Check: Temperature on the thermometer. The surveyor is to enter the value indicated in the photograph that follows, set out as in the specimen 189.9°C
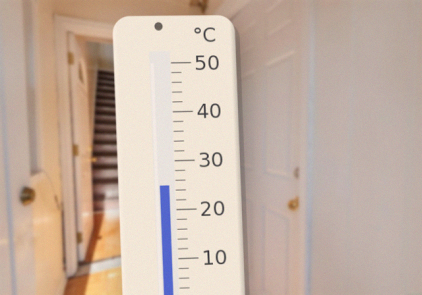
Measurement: 25°C
